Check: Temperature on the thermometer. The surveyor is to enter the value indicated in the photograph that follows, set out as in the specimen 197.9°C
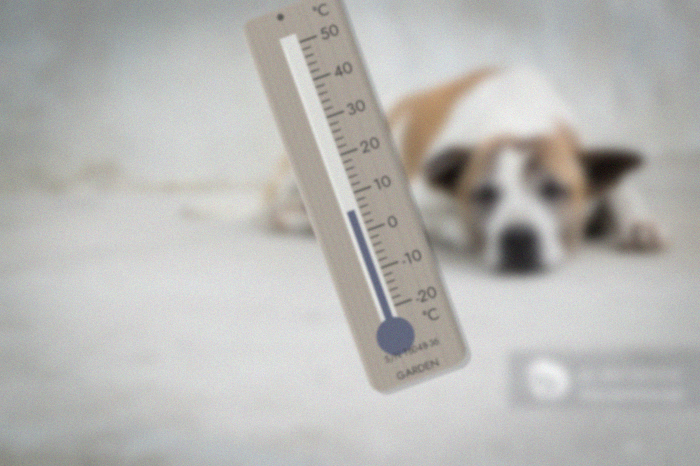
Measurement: 6°C
